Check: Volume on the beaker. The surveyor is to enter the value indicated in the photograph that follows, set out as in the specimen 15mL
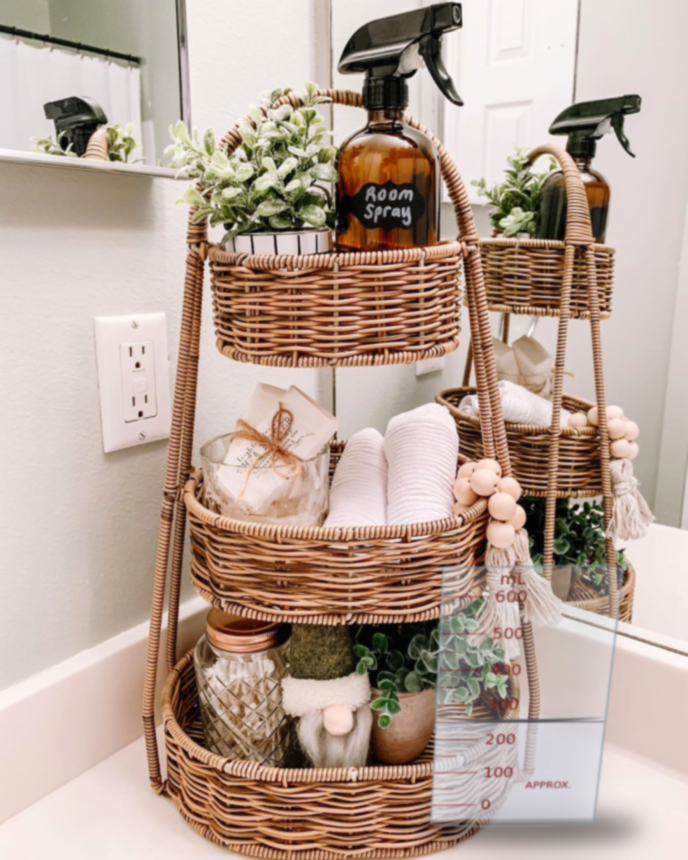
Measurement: 250mL
